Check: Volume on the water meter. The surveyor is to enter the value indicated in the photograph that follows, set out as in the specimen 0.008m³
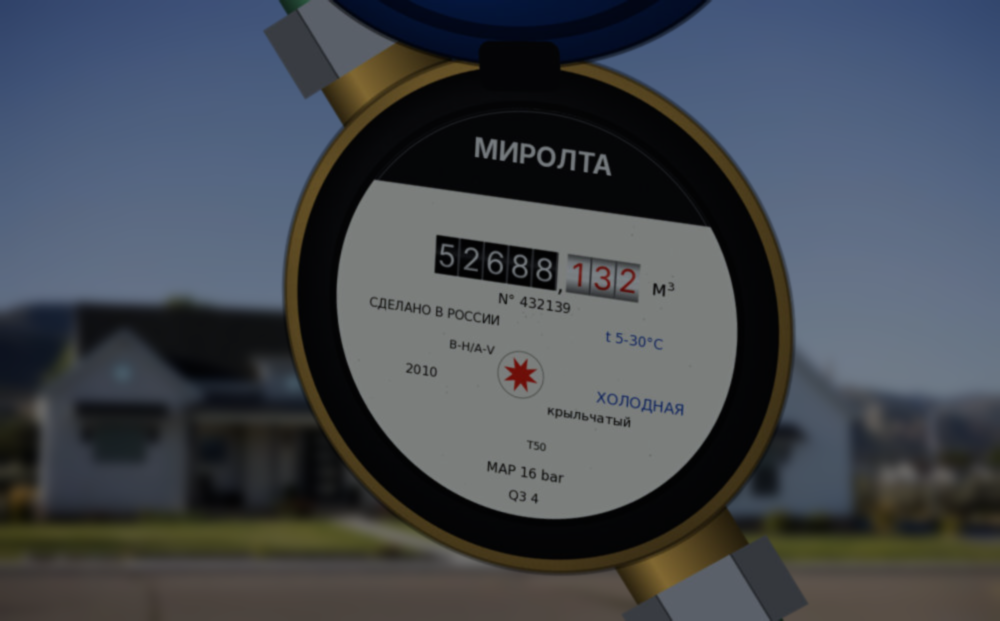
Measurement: 52688.132m³
